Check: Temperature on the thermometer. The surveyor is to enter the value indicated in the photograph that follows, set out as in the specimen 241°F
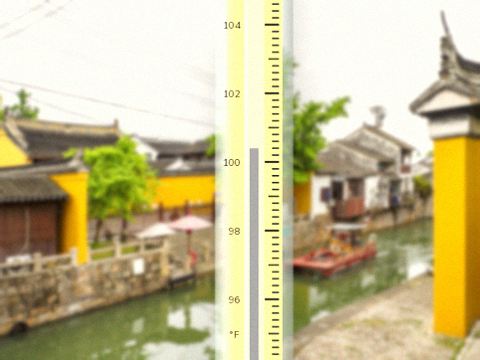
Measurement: 100.4°F
